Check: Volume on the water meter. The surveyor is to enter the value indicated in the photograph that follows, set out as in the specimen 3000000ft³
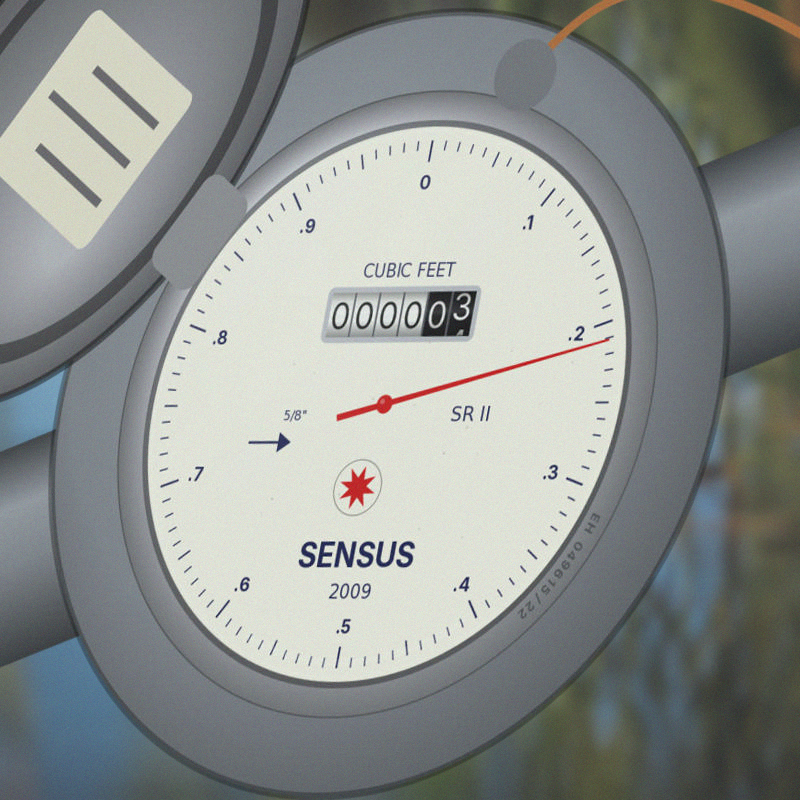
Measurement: 3.21ft³
